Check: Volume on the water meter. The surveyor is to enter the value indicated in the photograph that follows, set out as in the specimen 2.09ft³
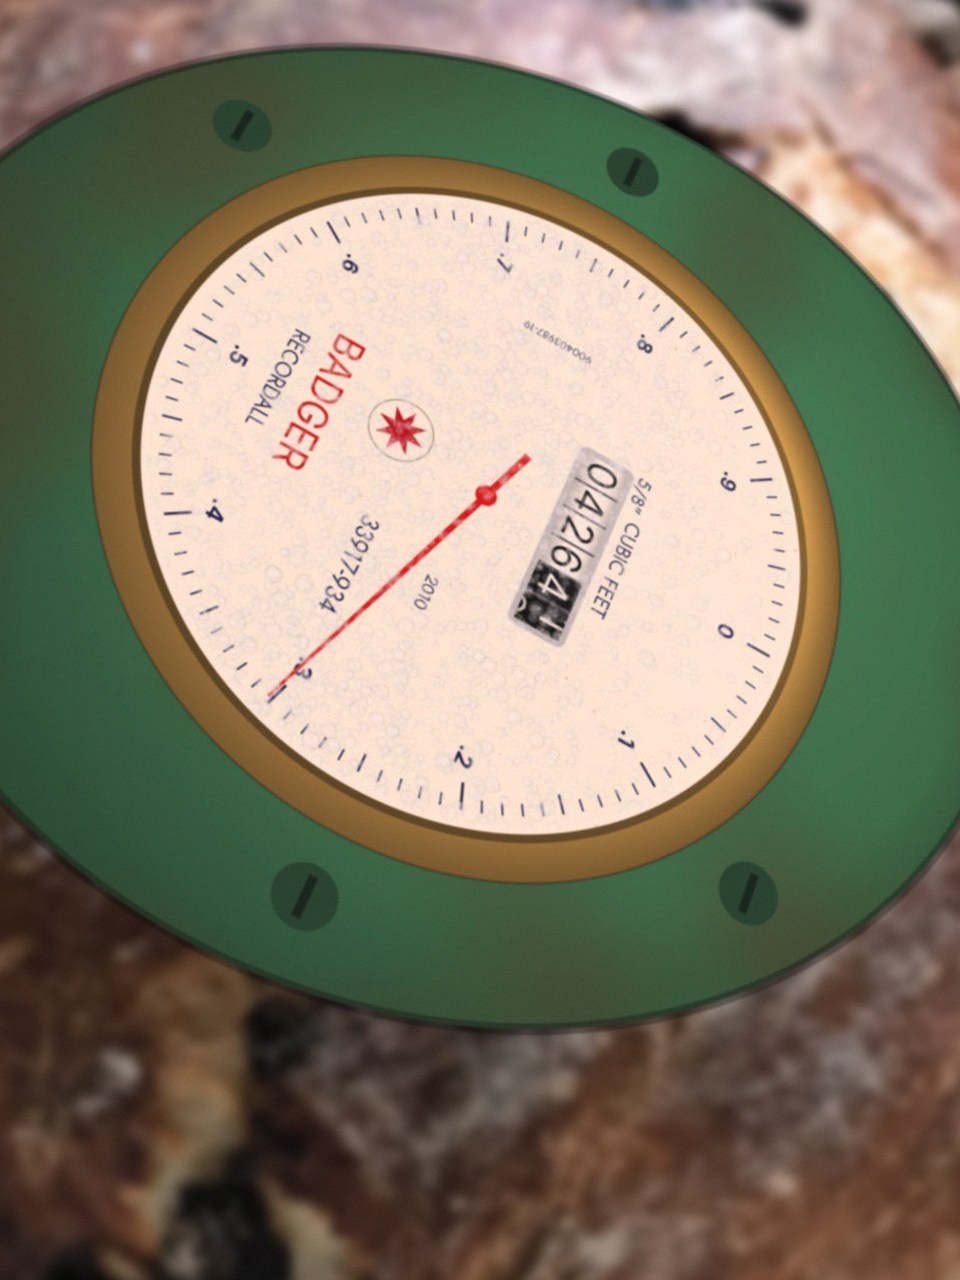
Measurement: 42641.30ft³
